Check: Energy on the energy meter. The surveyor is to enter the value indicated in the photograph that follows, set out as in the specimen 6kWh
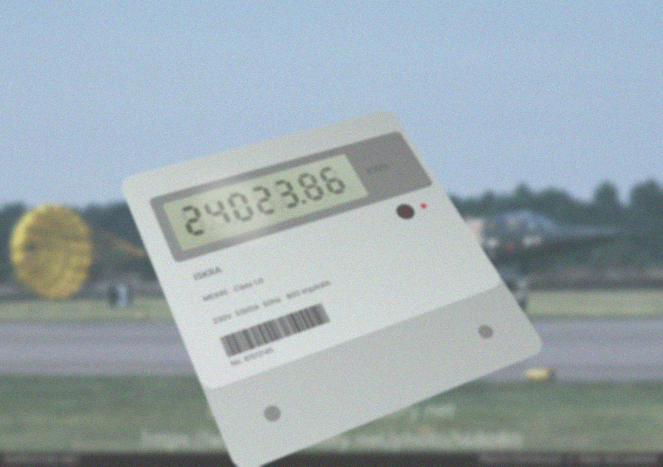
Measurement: 24023.86kWh
